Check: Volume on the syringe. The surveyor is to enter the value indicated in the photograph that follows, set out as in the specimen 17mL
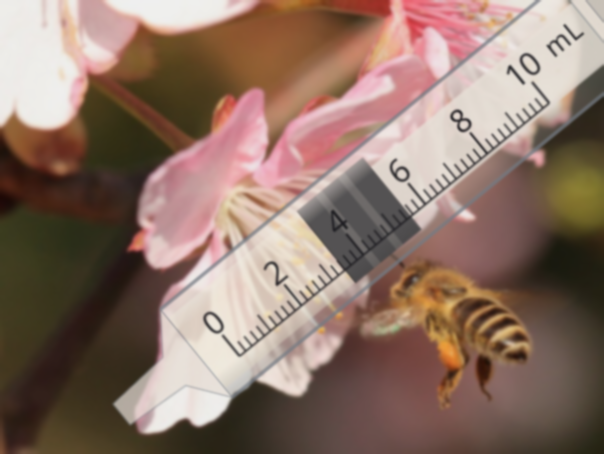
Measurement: 3.4mL
